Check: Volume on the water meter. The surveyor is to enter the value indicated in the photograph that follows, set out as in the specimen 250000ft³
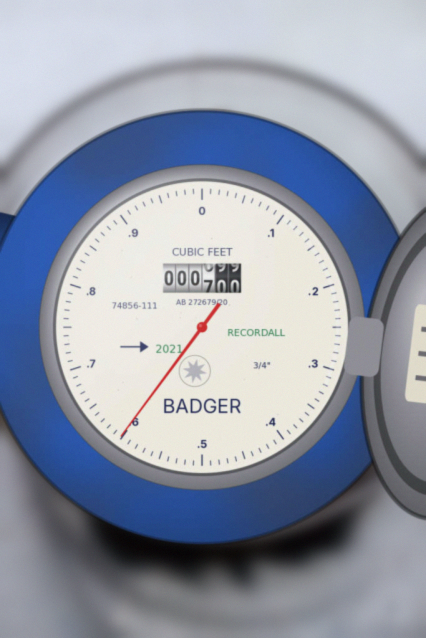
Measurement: 699.60ft³
